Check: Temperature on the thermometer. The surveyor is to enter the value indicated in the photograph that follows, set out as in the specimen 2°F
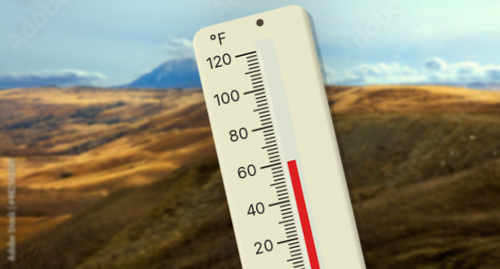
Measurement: 60°F
